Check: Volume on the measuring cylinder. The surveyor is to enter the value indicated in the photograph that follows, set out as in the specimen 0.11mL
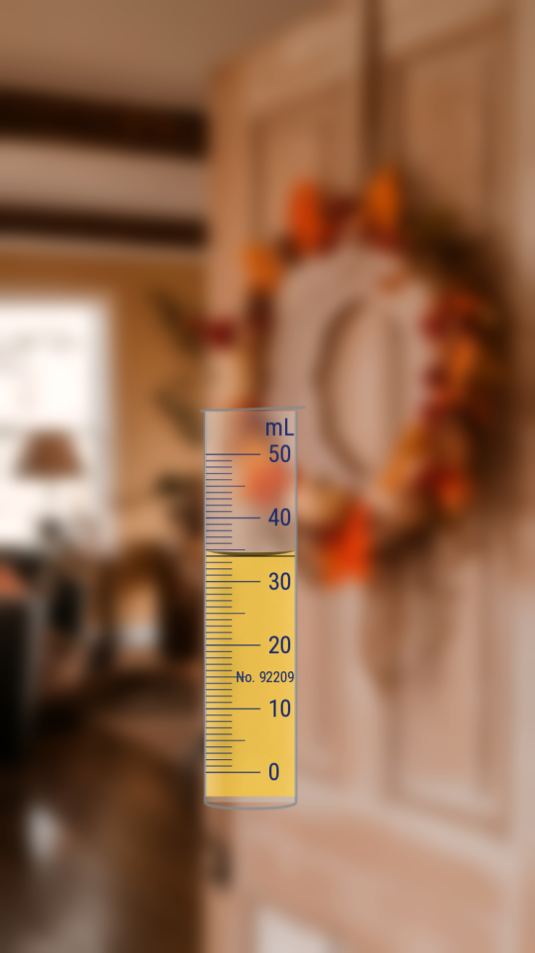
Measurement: 34mL
